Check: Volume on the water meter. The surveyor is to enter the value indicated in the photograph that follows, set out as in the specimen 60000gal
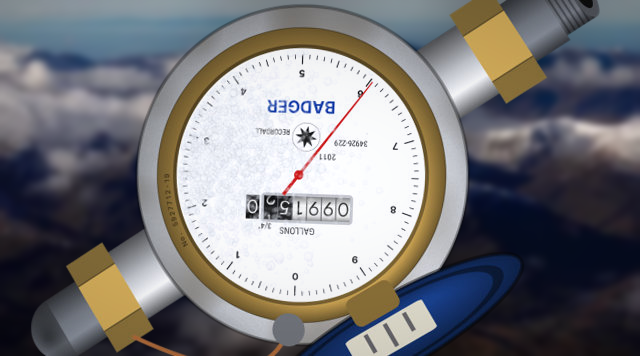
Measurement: 991516.0gal
